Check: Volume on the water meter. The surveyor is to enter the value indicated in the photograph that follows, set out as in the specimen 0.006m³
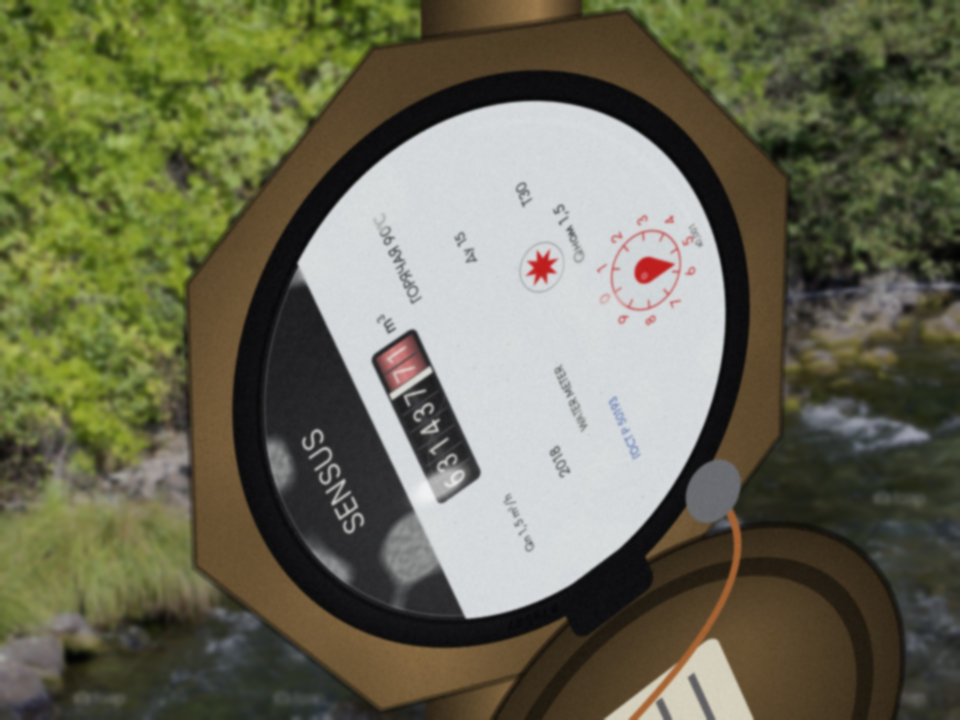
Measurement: 631437.715m³
